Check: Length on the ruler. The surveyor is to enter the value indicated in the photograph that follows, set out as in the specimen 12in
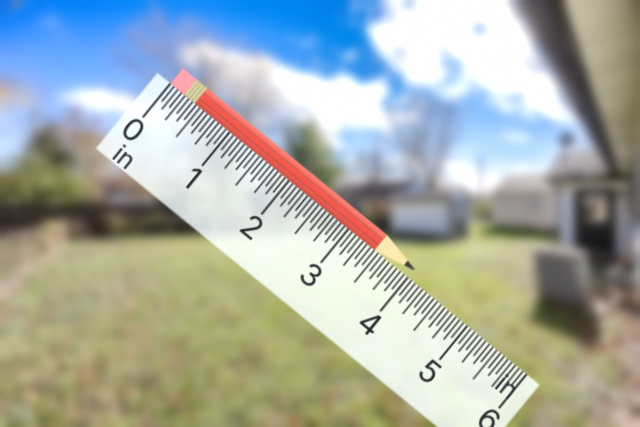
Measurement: 4in
